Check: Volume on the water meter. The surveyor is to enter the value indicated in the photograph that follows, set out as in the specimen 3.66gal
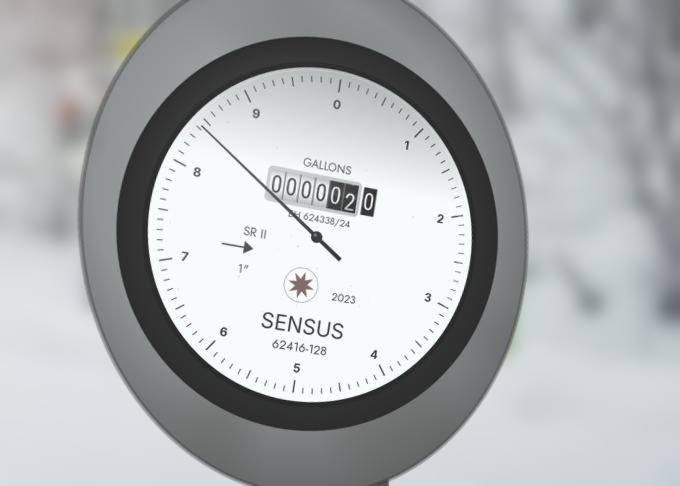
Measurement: 18.4gal
